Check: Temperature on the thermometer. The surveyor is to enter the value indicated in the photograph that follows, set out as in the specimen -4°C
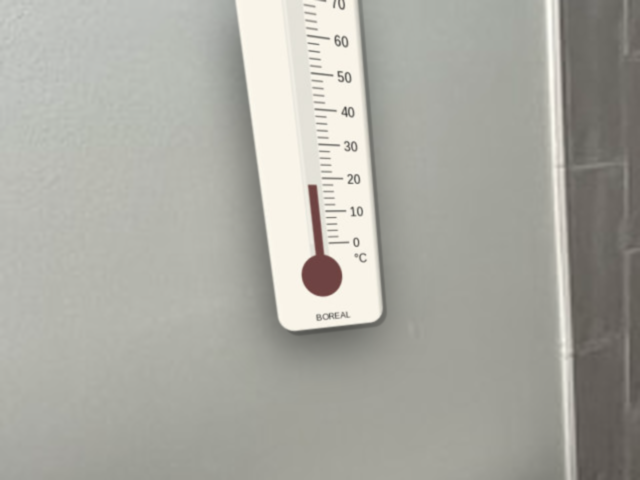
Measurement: 18°C
